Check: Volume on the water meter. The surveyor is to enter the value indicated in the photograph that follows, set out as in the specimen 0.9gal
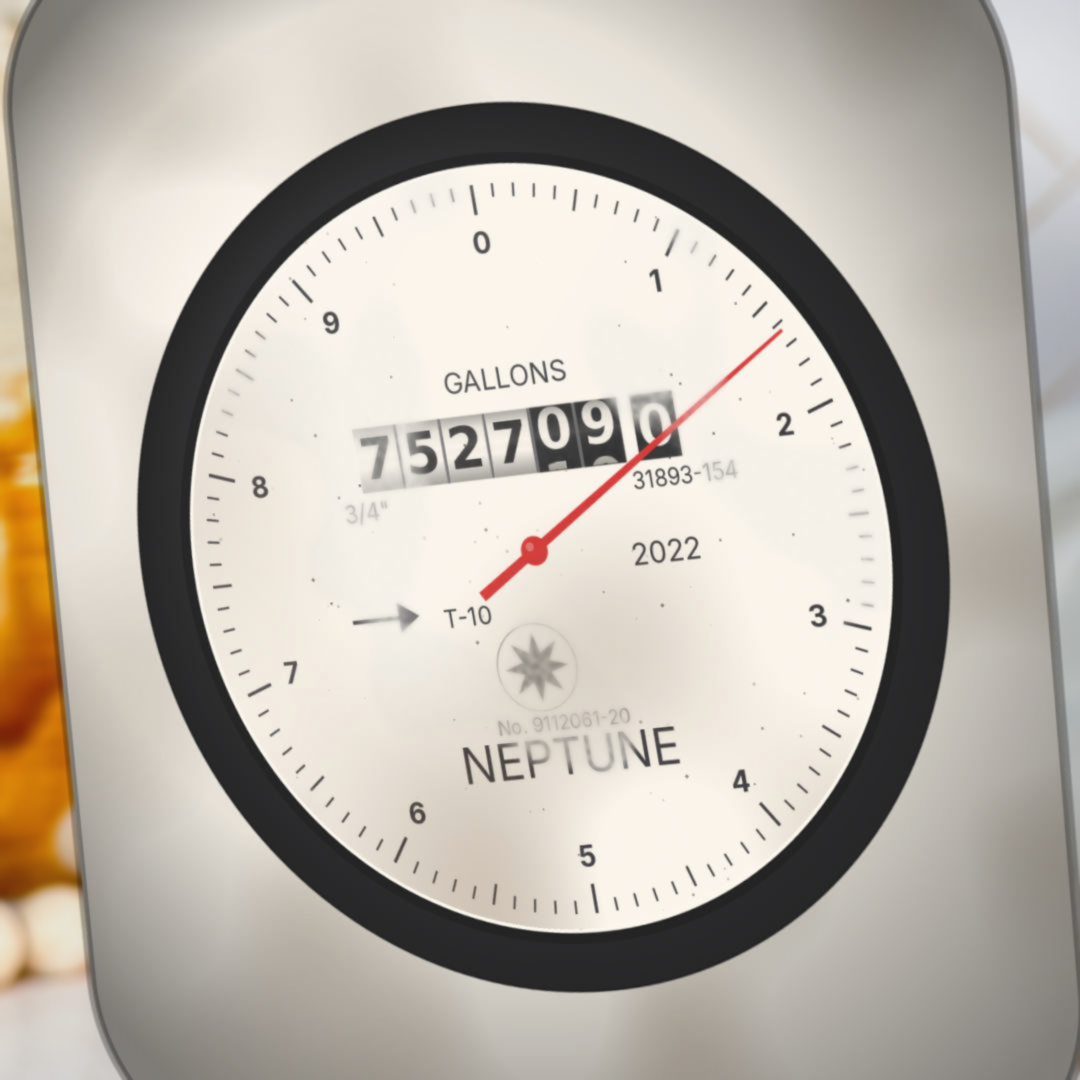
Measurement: 7527091.6gal
